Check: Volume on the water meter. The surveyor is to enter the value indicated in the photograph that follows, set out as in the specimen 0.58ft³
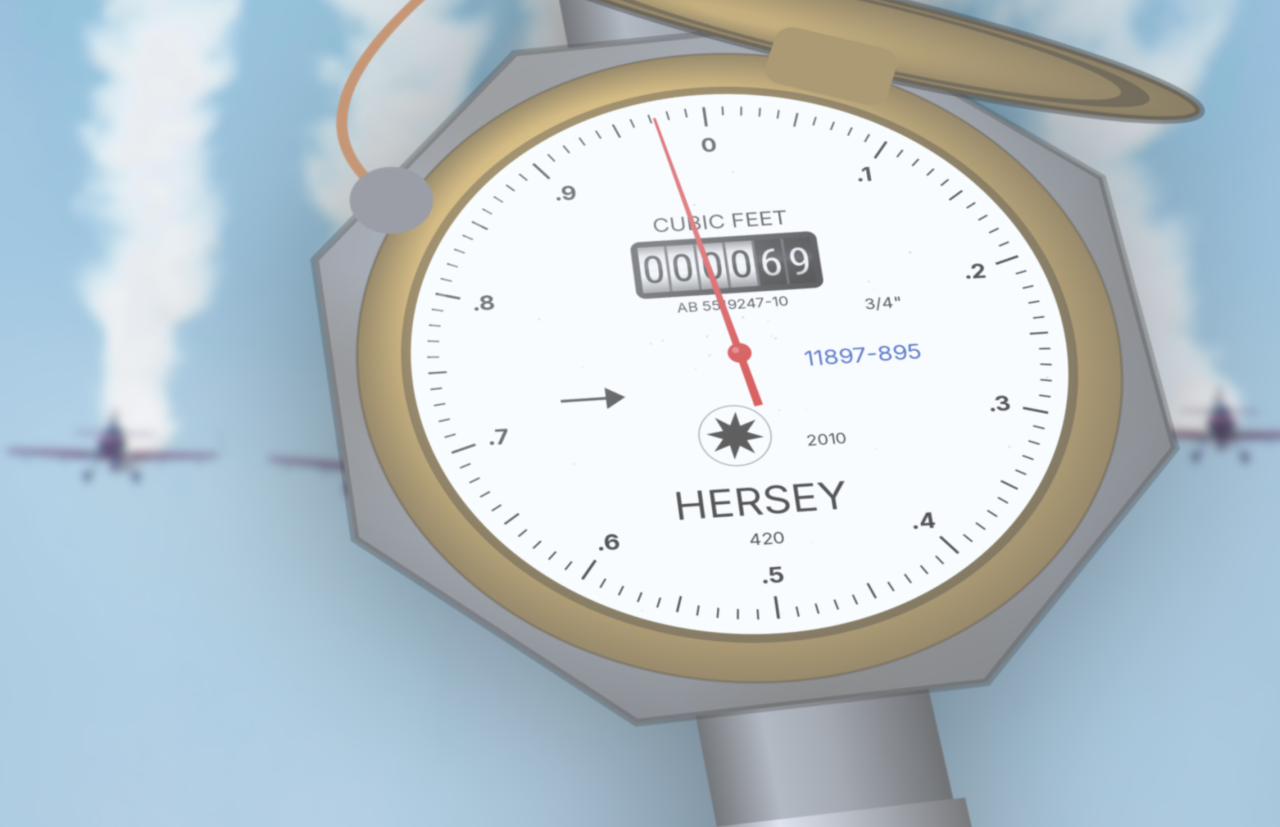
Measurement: 68.97ft³
